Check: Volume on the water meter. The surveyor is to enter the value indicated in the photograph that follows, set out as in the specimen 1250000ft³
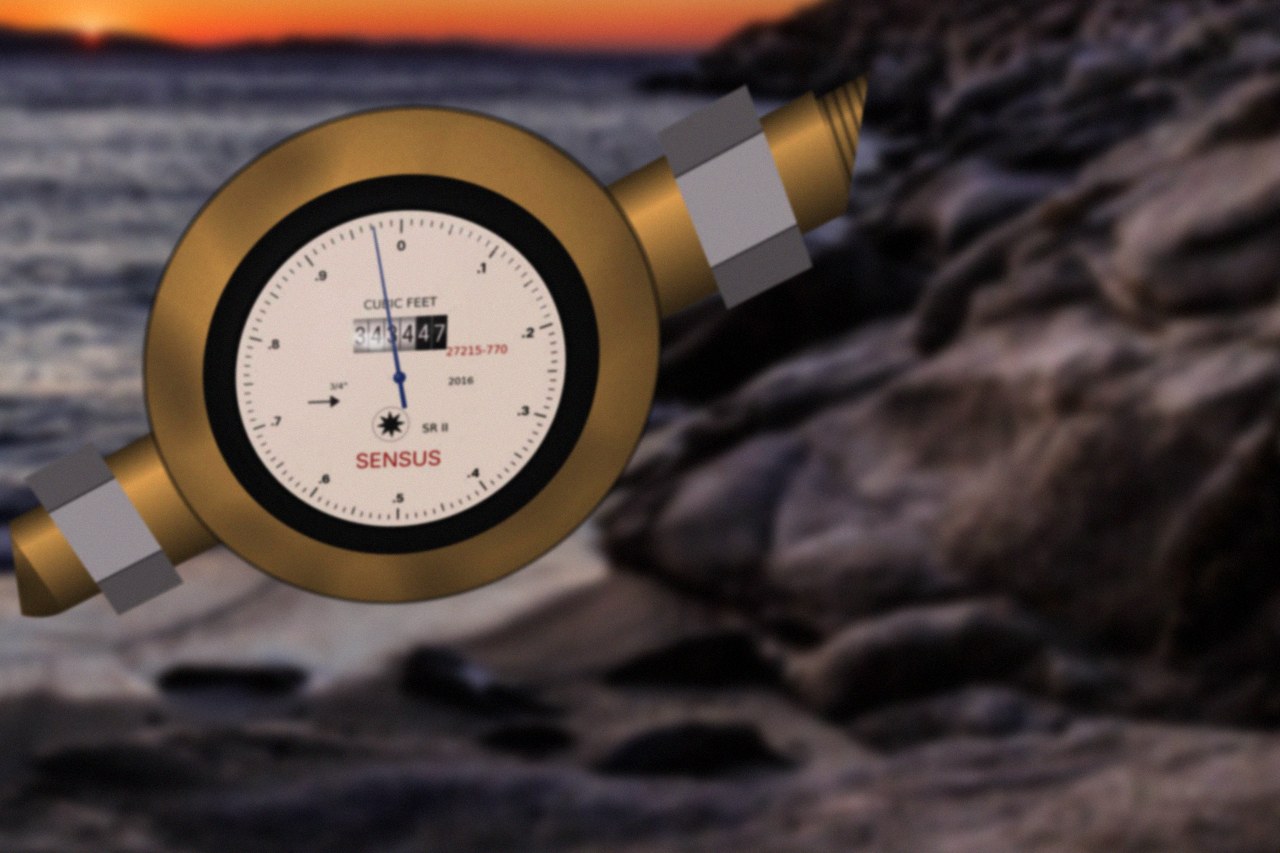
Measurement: 343446.97ft³
